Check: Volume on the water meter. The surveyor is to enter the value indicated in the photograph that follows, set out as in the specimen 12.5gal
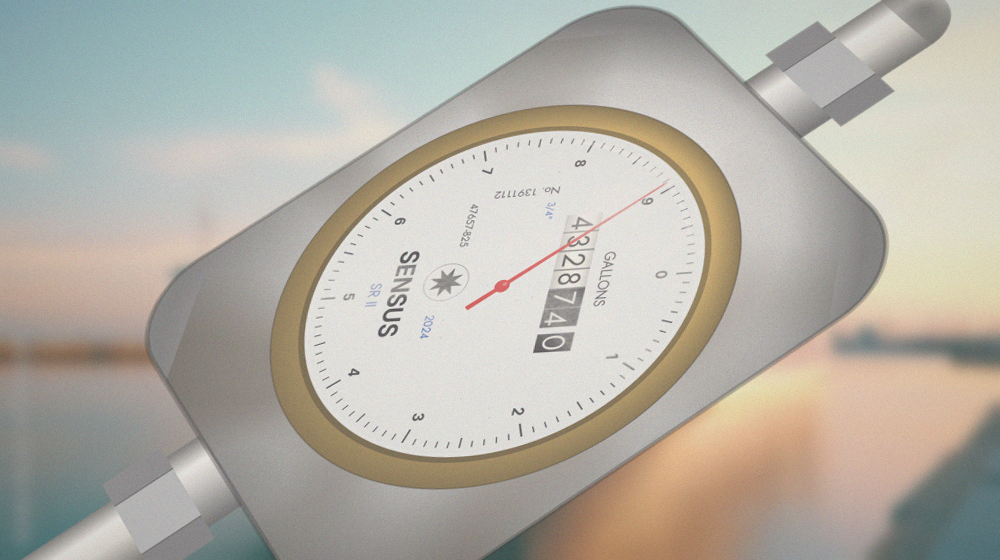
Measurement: 4328738.9gal
